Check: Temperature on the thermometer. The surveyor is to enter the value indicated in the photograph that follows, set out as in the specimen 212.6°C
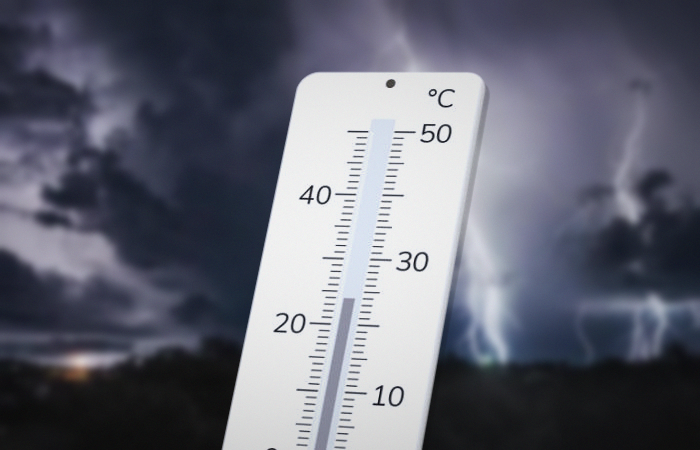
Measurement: 24°C
